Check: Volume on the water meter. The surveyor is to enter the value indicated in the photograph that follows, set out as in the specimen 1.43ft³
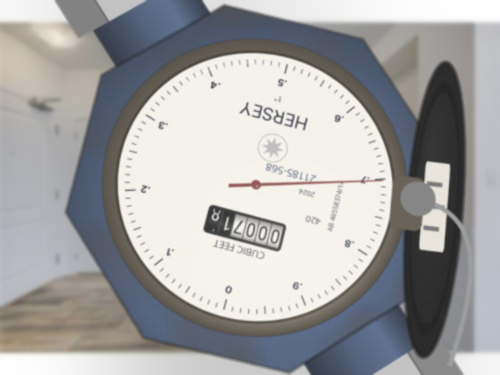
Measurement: 717.70ft³
